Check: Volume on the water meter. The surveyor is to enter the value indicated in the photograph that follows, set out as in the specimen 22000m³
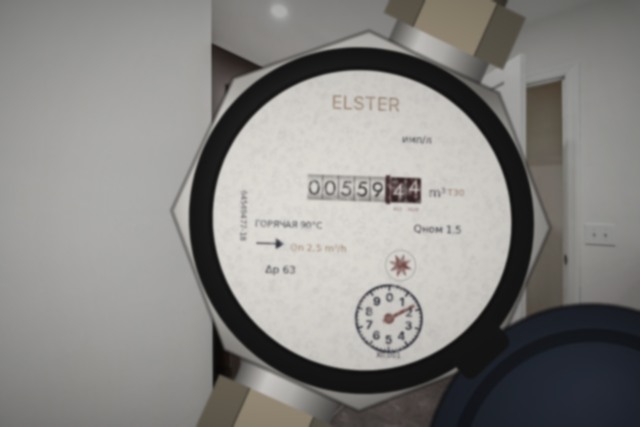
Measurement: 559.441m³
